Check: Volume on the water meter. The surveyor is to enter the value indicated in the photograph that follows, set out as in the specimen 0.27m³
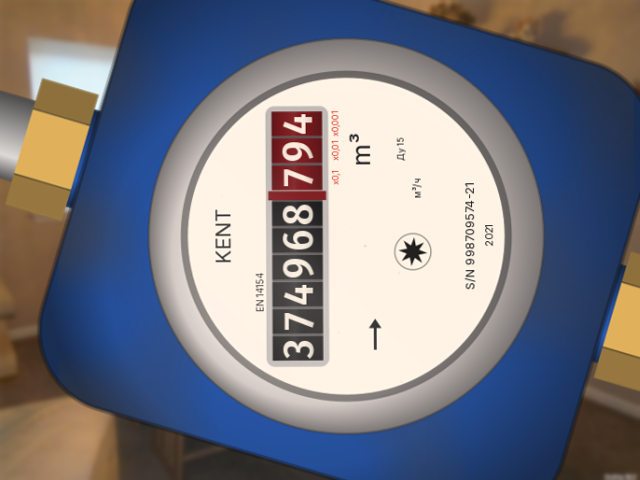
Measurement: 374968.794m³
